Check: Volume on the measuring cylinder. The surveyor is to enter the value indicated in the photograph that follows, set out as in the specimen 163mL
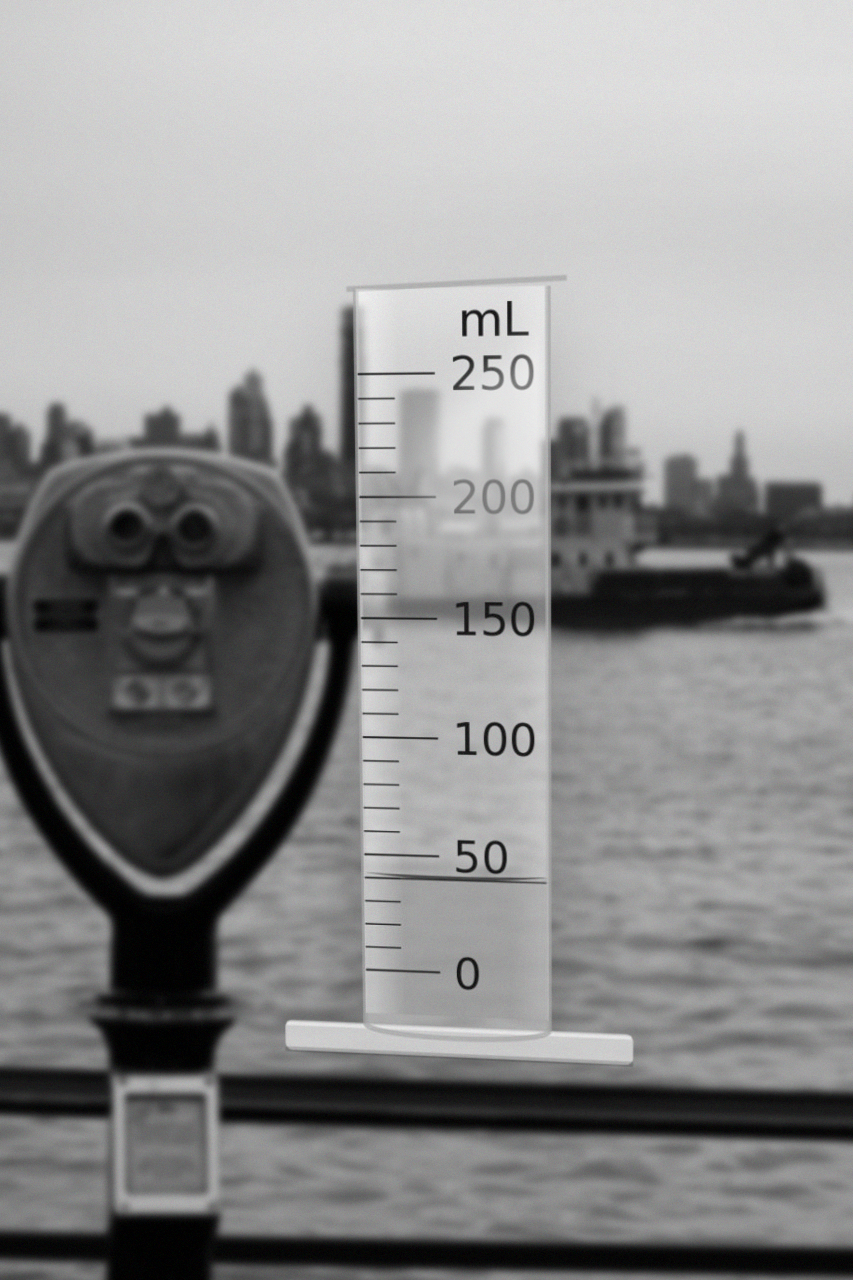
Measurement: 40mL
